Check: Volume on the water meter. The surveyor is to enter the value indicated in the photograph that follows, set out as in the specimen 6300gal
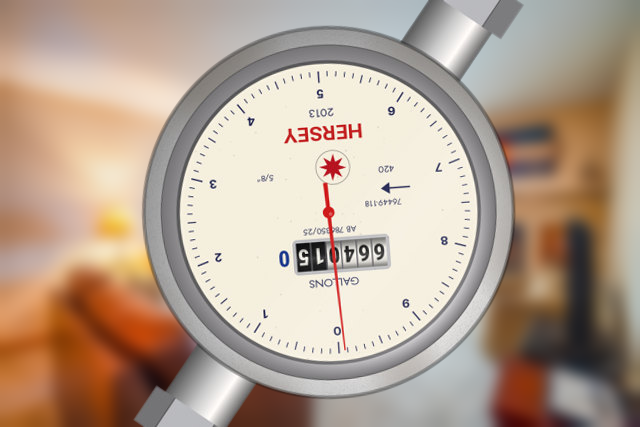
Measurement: 6640149.9gal
